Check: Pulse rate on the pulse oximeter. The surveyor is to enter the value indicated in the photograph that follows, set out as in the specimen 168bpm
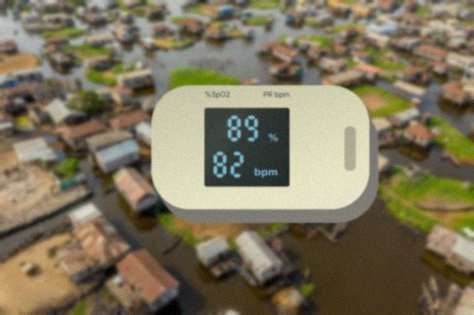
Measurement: 82bpm
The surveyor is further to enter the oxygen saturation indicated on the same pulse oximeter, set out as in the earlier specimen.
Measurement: 89%
